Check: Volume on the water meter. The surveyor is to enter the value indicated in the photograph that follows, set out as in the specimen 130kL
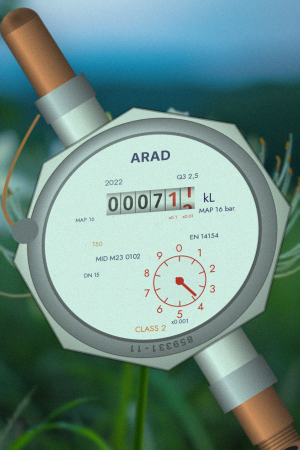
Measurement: 7.113kL
